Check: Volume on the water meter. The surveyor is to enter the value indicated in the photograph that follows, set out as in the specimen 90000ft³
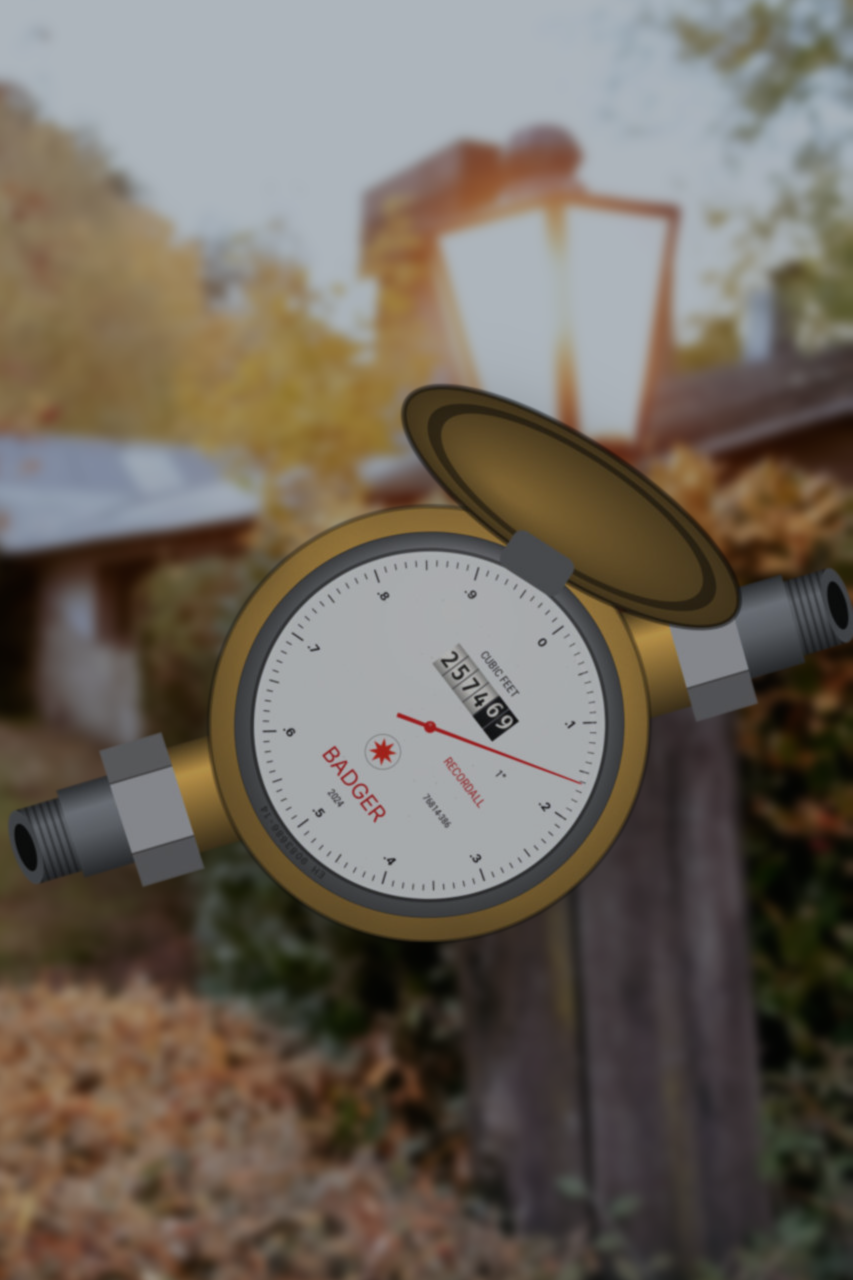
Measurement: 257469.16ft³
